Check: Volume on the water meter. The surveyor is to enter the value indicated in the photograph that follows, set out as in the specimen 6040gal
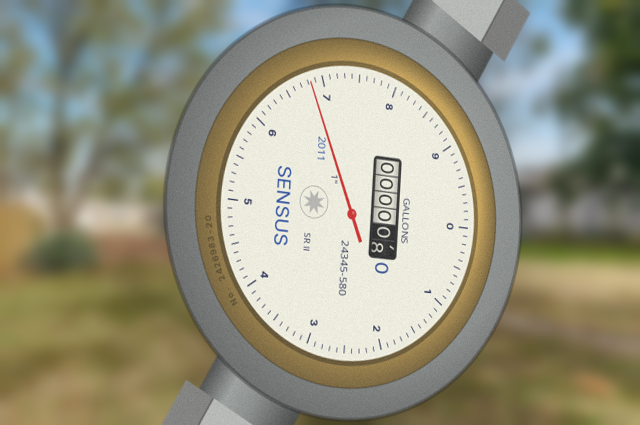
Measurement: 76.8gal
